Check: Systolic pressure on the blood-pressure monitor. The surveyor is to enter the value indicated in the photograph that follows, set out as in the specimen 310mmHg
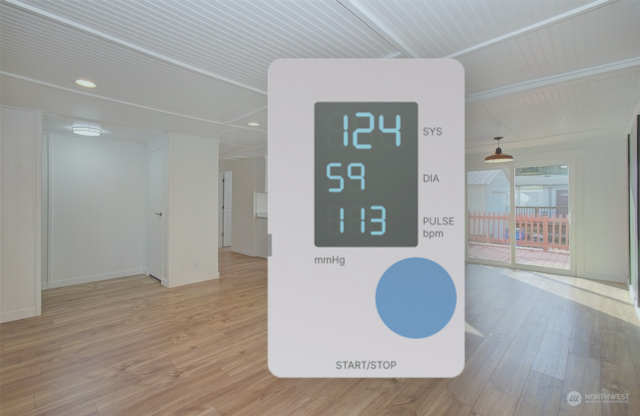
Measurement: 124mmHg
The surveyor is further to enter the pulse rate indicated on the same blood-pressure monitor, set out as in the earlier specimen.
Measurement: 113bpm
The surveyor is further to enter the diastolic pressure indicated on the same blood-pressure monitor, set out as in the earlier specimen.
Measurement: 59mmHg
